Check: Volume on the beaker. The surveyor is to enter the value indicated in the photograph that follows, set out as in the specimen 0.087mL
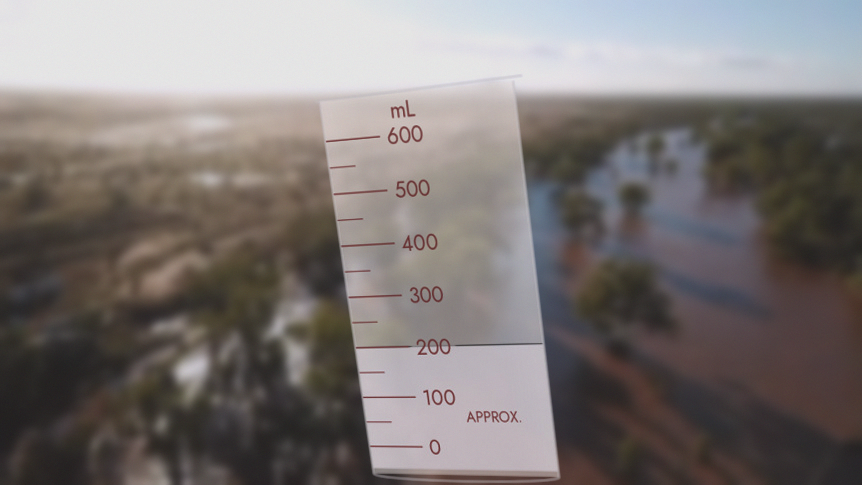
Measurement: 200mL
